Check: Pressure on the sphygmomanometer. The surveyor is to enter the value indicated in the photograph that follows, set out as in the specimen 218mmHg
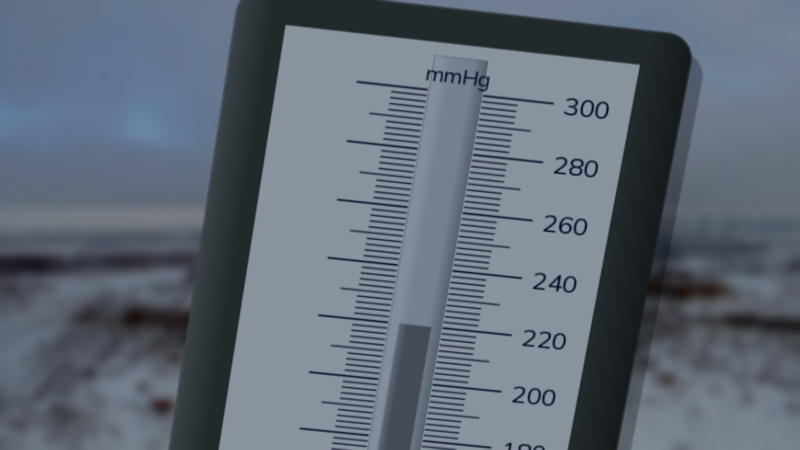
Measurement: 220mmHg
